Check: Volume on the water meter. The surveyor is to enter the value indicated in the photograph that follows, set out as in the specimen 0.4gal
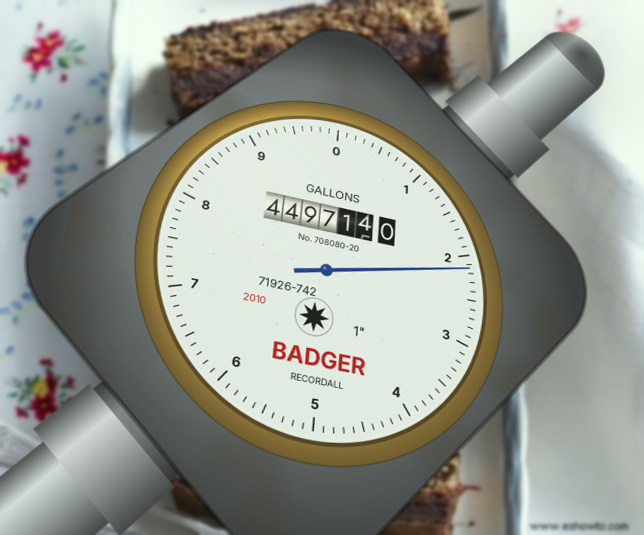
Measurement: 4497142.1gal
